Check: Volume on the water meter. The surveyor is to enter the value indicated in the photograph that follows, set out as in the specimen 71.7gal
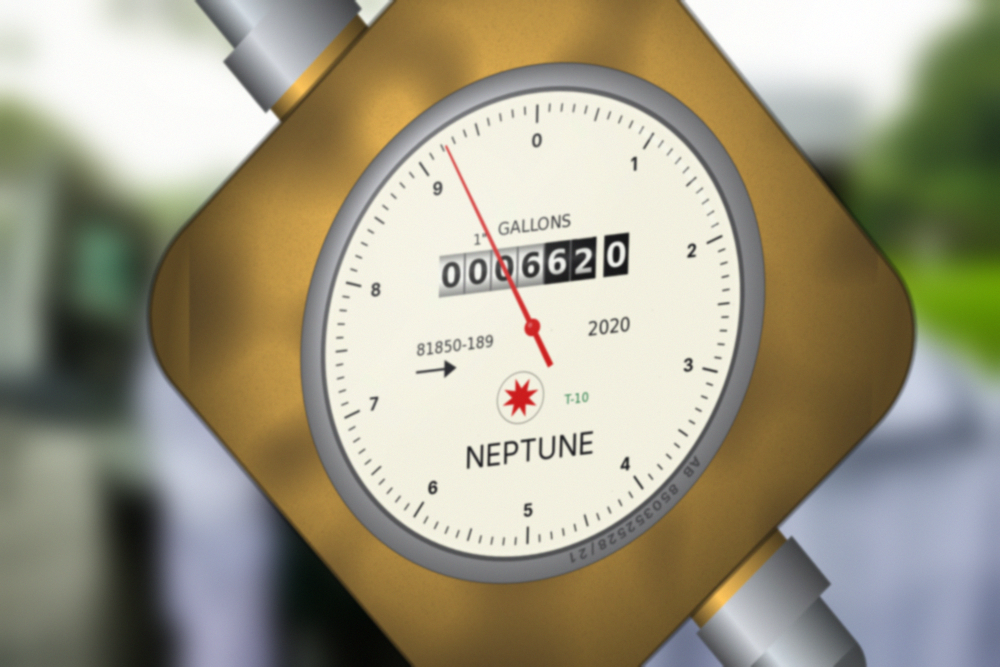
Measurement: 6619.2gal
